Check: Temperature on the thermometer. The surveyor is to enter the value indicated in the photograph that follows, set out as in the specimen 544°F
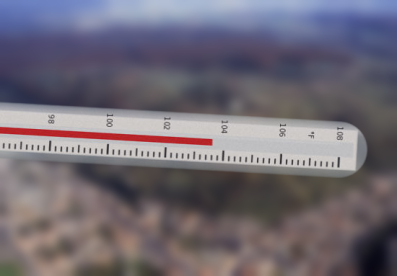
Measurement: 103.6°F
